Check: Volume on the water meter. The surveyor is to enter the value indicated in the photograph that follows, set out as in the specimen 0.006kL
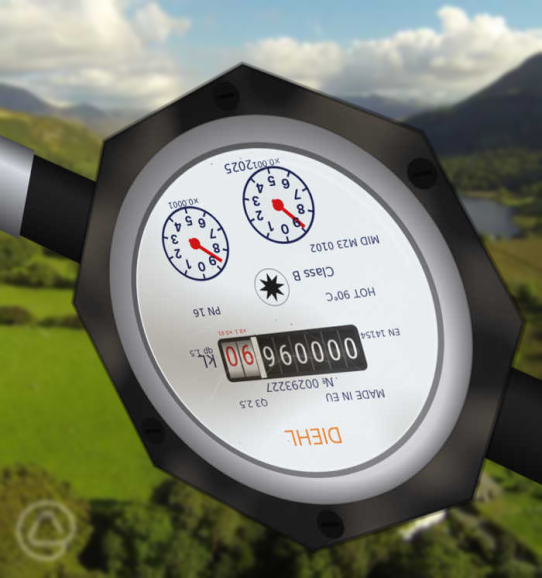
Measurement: 96.8988kL
